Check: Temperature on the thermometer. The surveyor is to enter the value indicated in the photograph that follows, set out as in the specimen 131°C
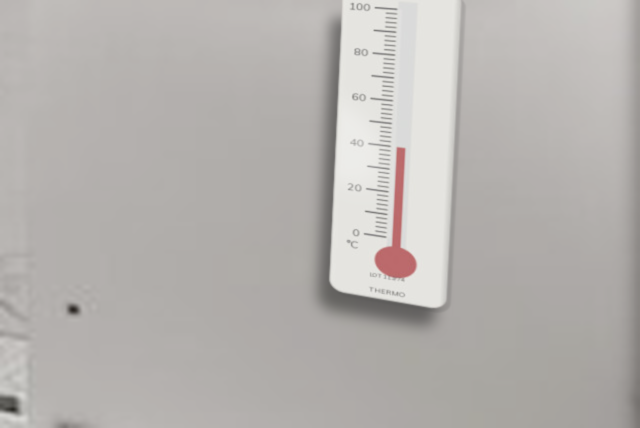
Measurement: 40°C
